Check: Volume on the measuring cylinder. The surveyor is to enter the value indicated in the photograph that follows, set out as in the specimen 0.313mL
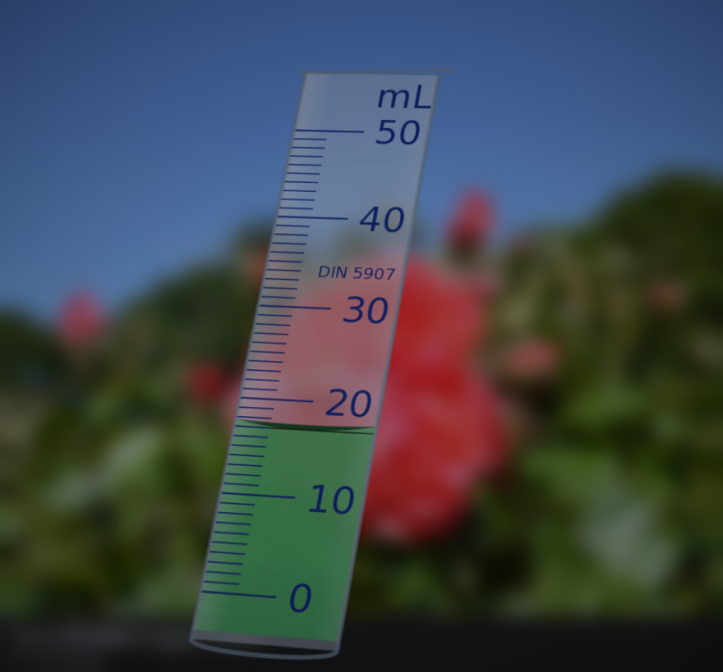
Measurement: 17mL
